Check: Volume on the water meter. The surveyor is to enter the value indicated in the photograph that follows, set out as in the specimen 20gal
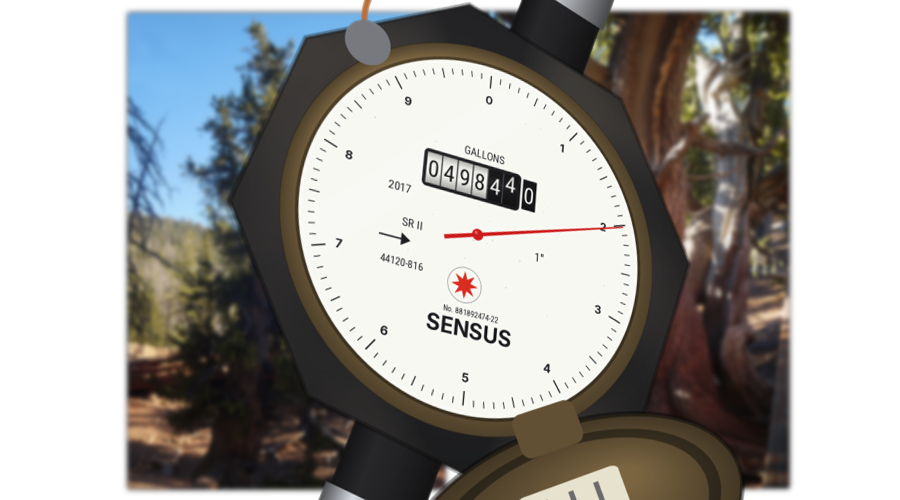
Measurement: 498442.0gal
